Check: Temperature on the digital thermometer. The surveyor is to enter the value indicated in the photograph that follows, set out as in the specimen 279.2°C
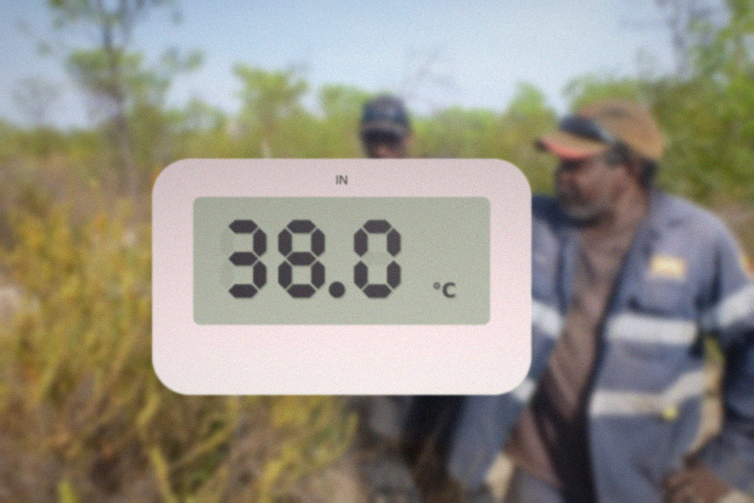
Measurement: 38.0°C
